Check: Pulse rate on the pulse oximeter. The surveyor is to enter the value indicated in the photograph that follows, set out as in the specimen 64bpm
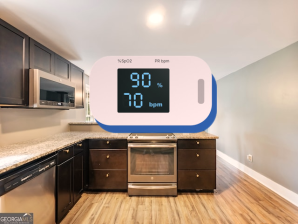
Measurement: 70bpm
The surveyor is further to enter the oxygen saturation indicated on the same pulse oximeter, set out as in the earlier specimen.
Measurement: 90%
